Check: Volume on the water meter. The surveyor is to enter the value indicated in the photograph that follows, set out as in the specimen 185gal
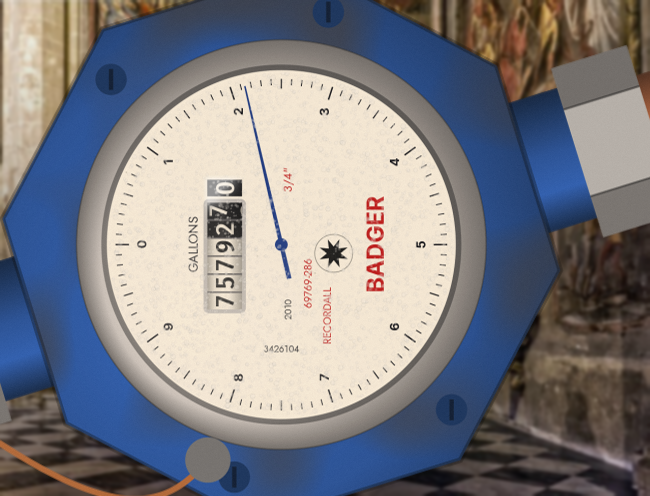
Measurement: 7579272.1gal
